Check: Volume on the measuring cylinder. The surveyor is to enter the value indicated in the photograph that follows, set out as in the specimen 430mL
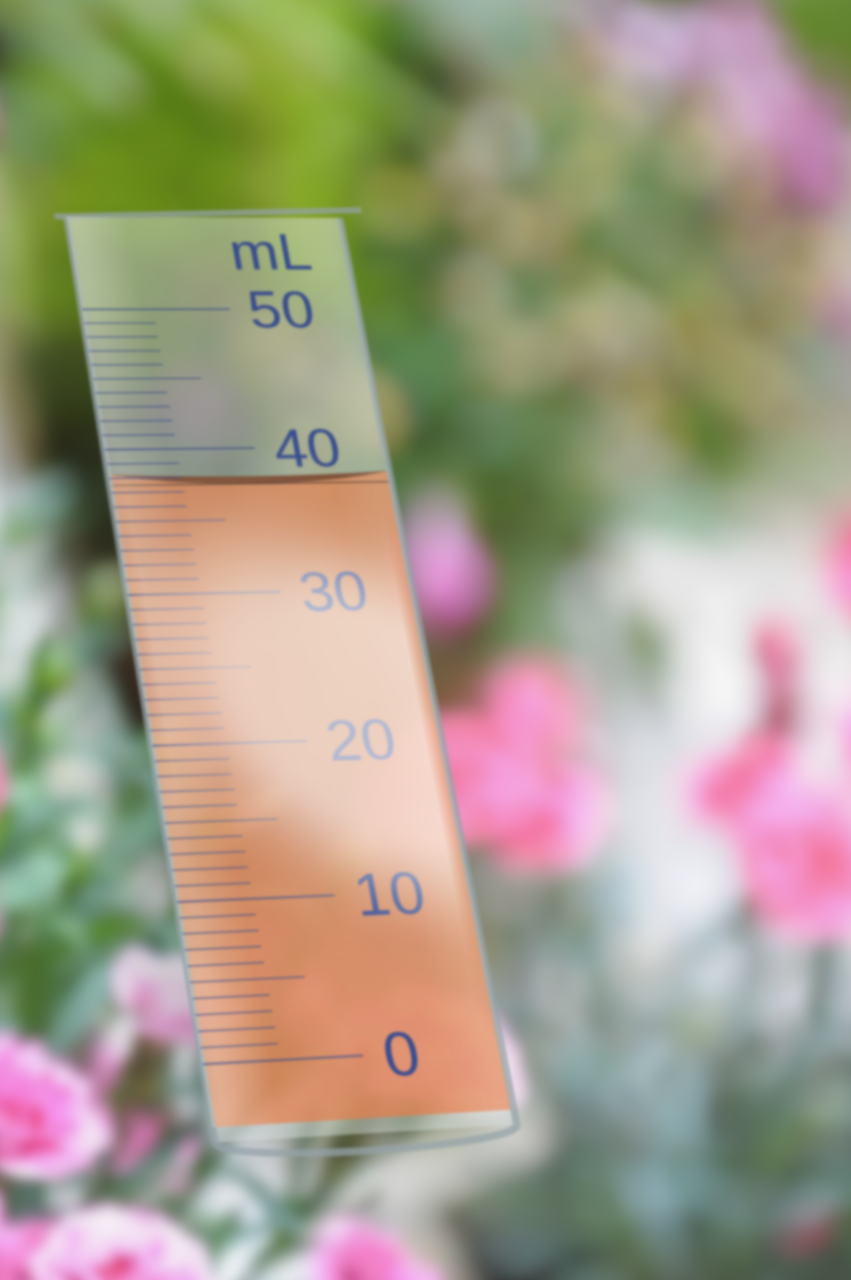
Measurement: 37.5mL
